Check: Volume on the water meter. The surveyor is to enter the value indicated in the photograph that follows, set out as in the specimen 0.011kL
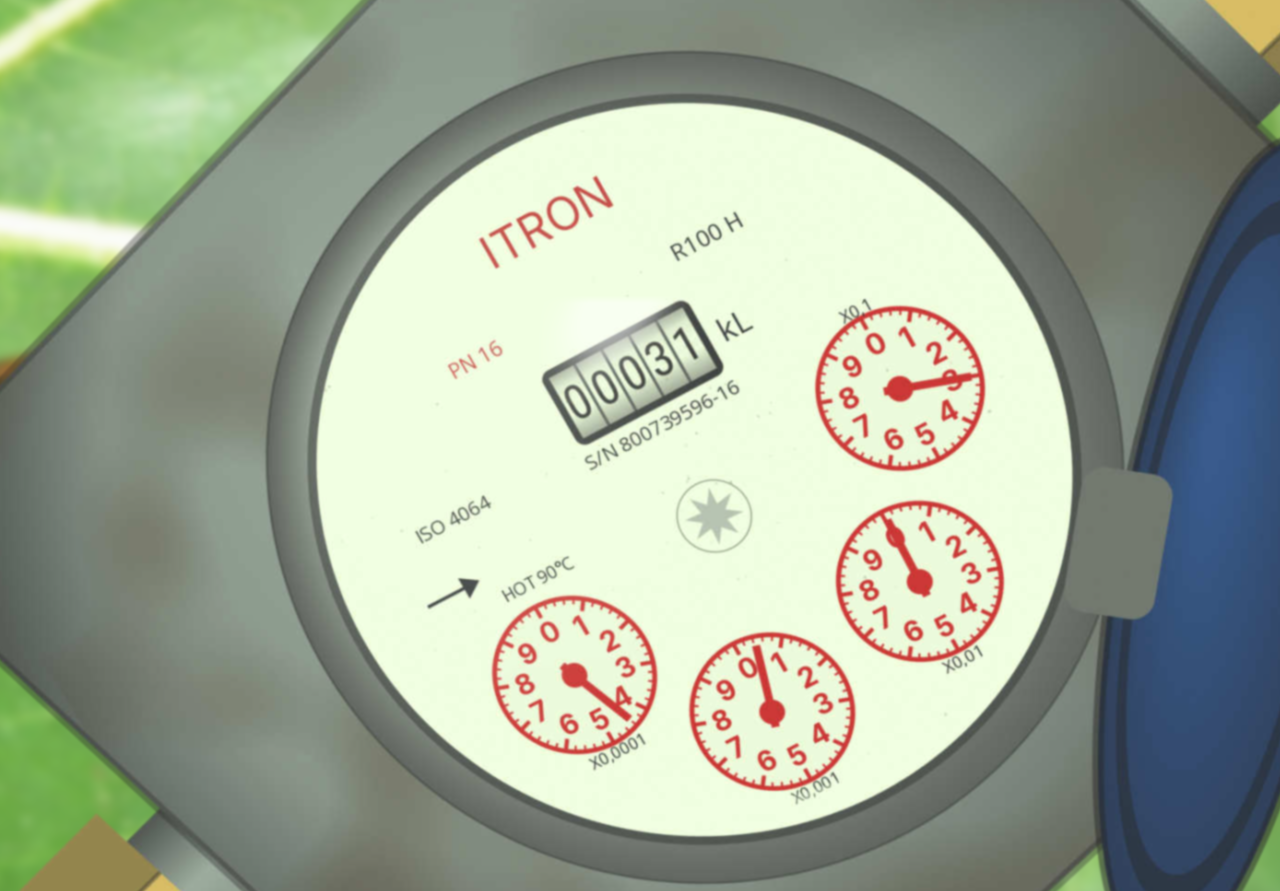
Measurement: 31.3004kL
